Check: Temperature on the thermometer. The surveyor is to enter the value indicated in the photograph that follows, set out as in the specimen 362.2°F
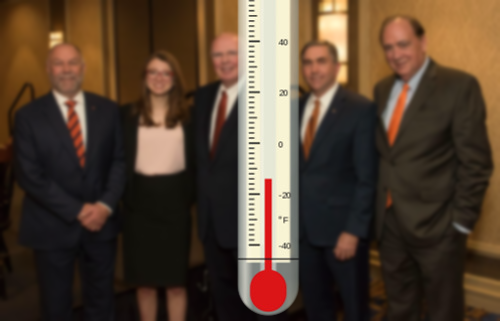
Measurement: -14°F
